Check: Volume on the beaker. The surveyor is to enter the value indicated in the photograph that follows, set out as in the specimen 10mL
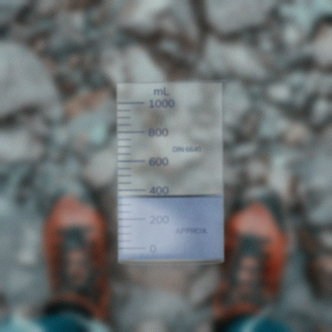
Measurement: 350mL
